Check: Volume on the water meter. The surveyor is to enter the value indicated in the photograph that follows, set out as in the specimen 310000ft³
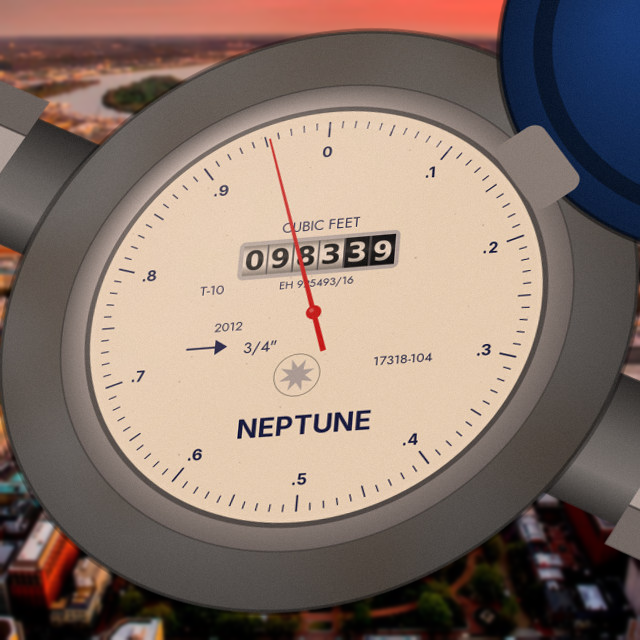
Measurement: 98338.95ft³
